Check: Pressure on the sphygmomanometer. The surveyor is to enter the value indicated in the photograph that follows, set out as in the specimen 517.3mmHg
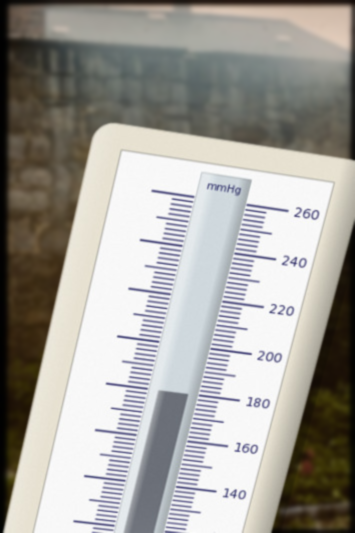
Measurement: 180mmHg
